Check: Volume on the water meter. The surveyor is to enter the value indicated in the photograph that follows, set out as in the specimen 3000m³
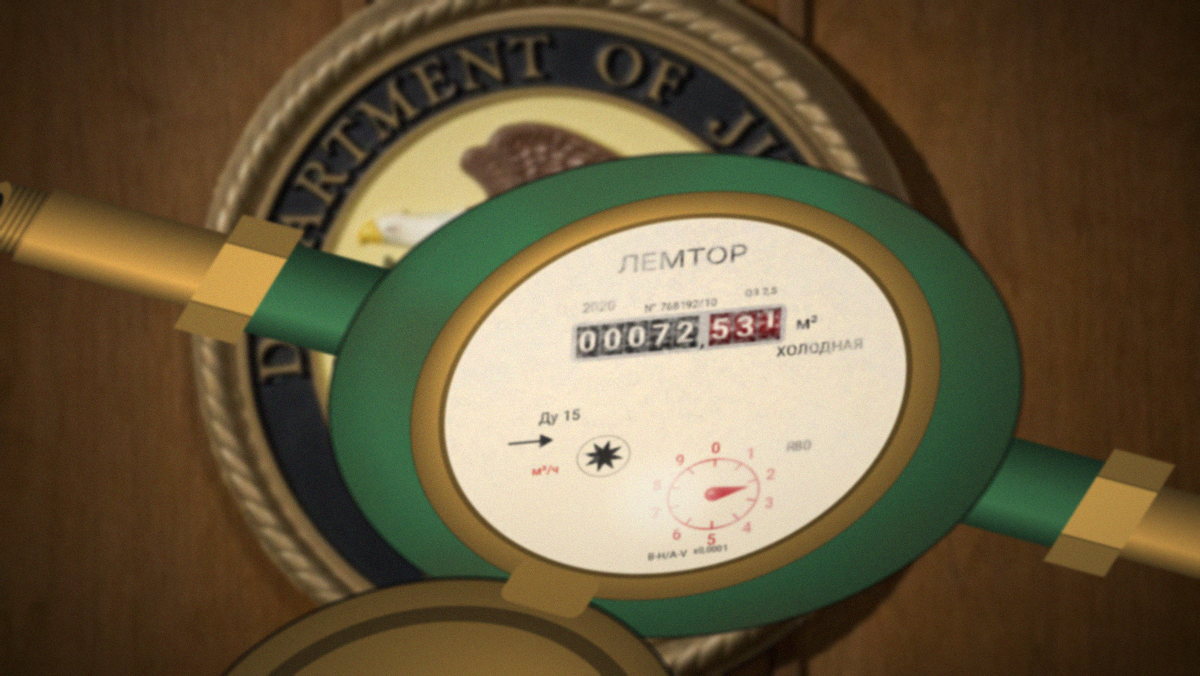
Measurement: 72.5312m³
